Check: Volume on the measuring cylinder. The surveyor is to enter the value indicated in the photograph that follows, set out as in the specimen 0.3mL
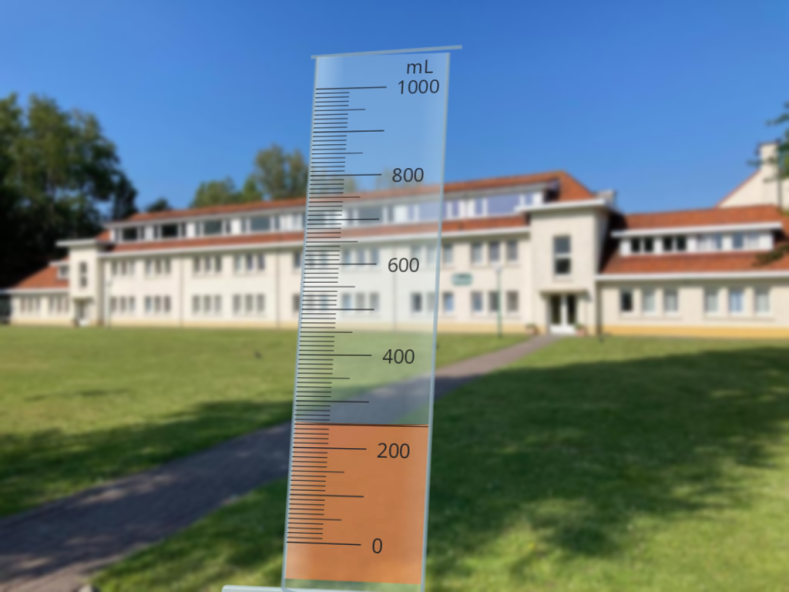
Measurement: 250mL
